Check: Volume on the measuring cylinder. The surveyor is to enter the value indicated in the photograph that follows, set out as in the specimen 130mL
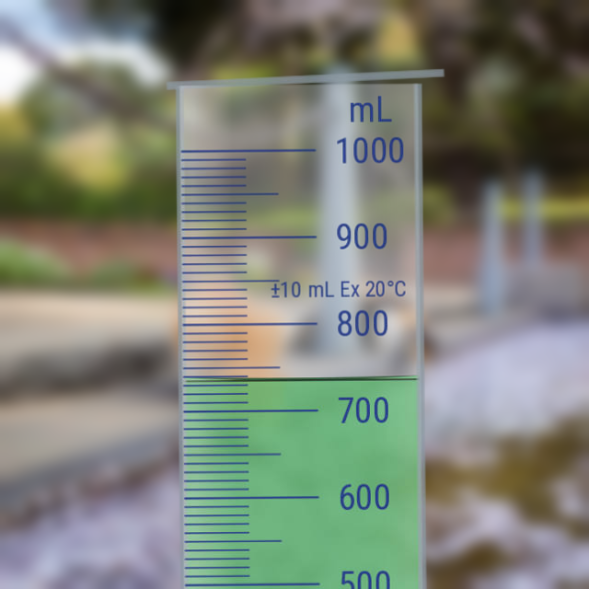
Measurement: 735mL
